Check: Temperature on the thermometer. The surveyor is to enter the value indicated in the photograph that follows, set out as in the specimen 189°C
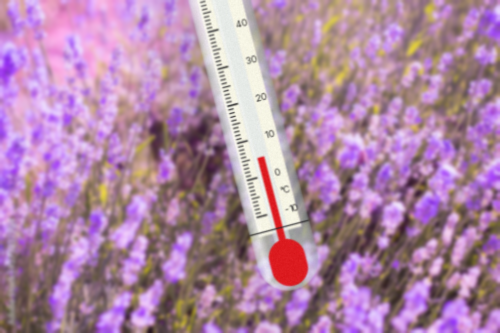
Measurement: 5°C
